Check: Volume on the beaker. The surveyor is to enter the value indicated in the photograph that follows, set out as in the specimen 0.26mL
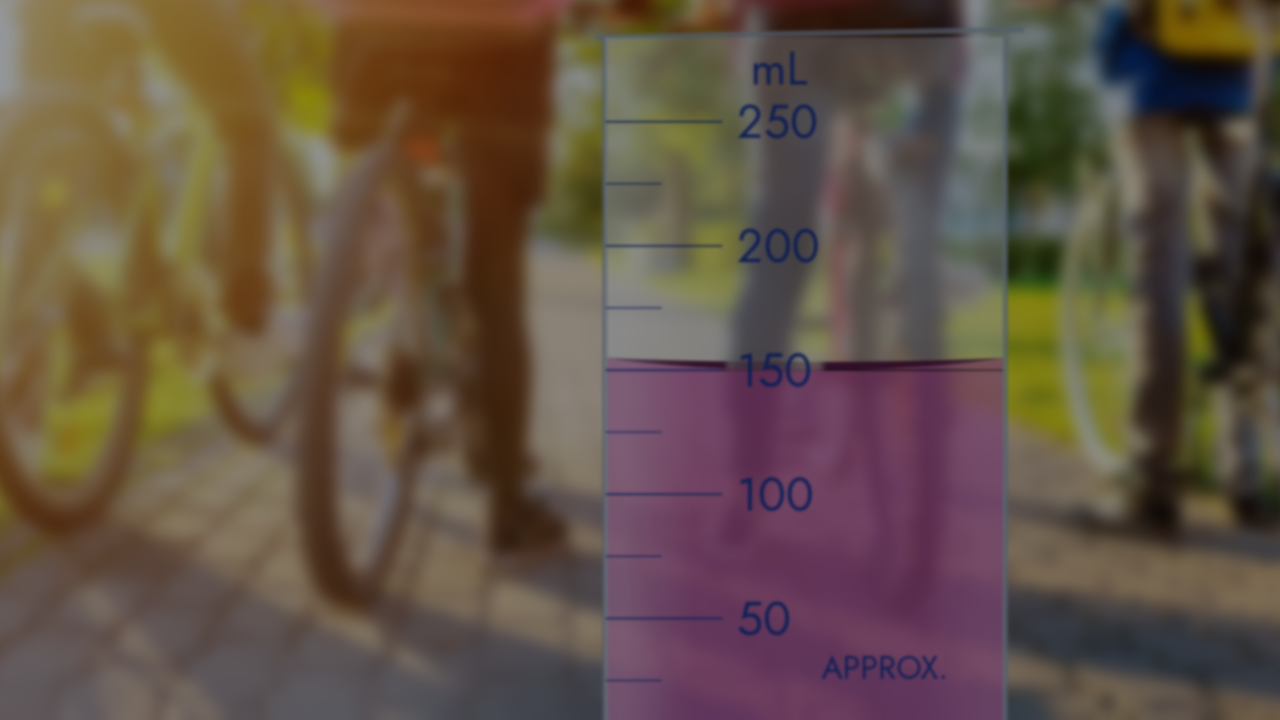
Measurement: 150mL
